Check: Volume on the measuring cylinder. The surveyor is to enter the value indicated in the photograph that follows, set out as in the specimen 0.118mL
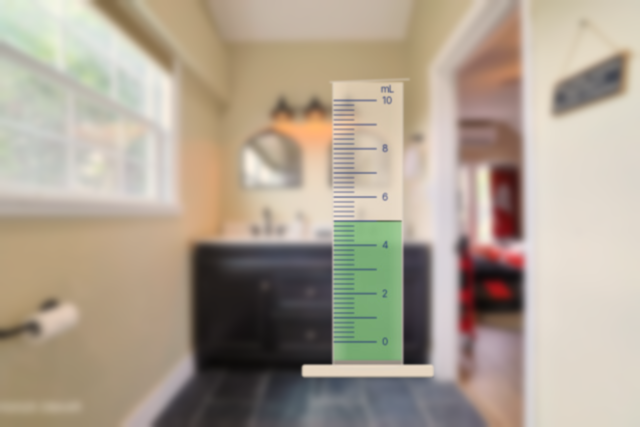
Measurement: 5mL
